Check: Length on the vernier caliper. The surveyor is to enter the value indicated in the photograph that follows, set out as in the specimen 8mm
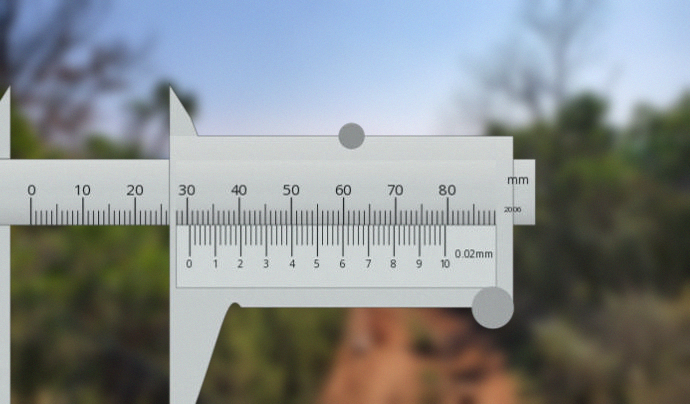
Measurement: 30.5mm
